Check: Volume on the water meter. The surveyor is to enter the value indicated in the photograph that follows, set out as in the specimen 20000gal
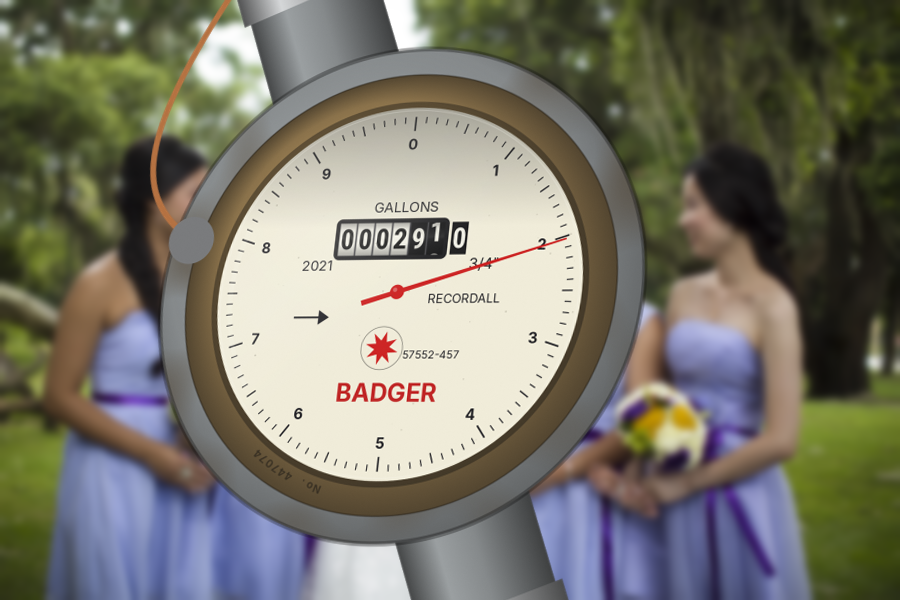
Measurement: 2912.0gal
